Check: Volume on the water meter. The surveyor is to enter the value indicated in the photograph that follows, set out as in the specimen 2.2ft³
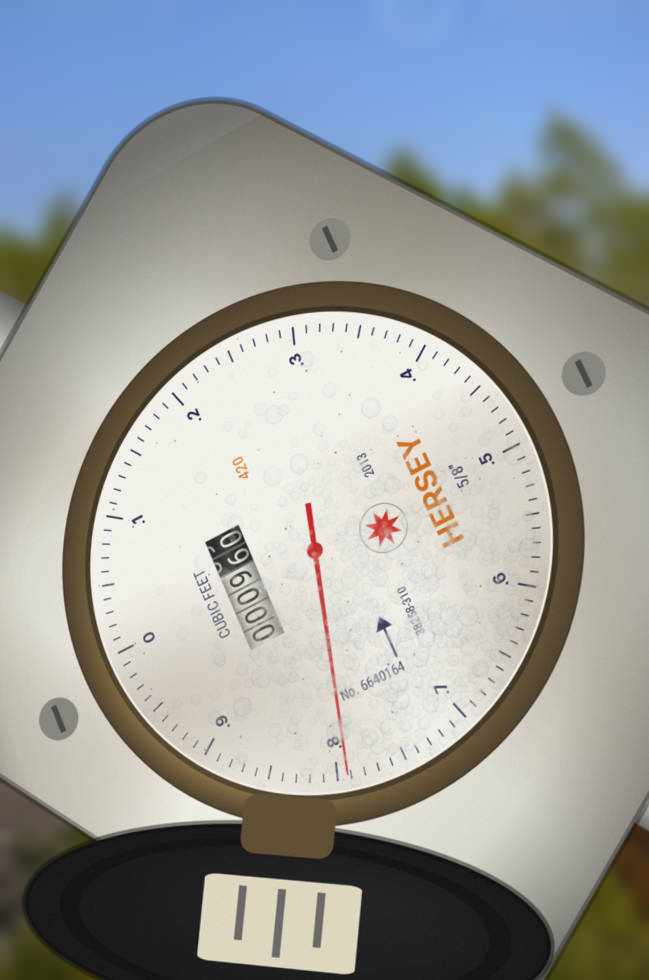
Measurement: 959.79ft³
